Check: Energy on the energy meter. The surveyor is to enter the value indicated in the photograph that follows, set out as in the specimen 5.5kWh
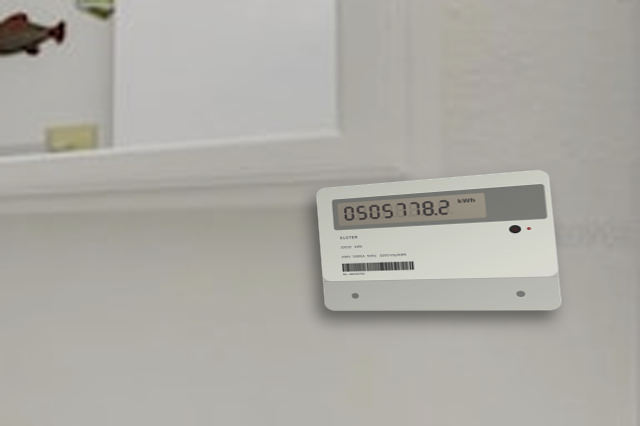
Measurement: 505778.2kWh
